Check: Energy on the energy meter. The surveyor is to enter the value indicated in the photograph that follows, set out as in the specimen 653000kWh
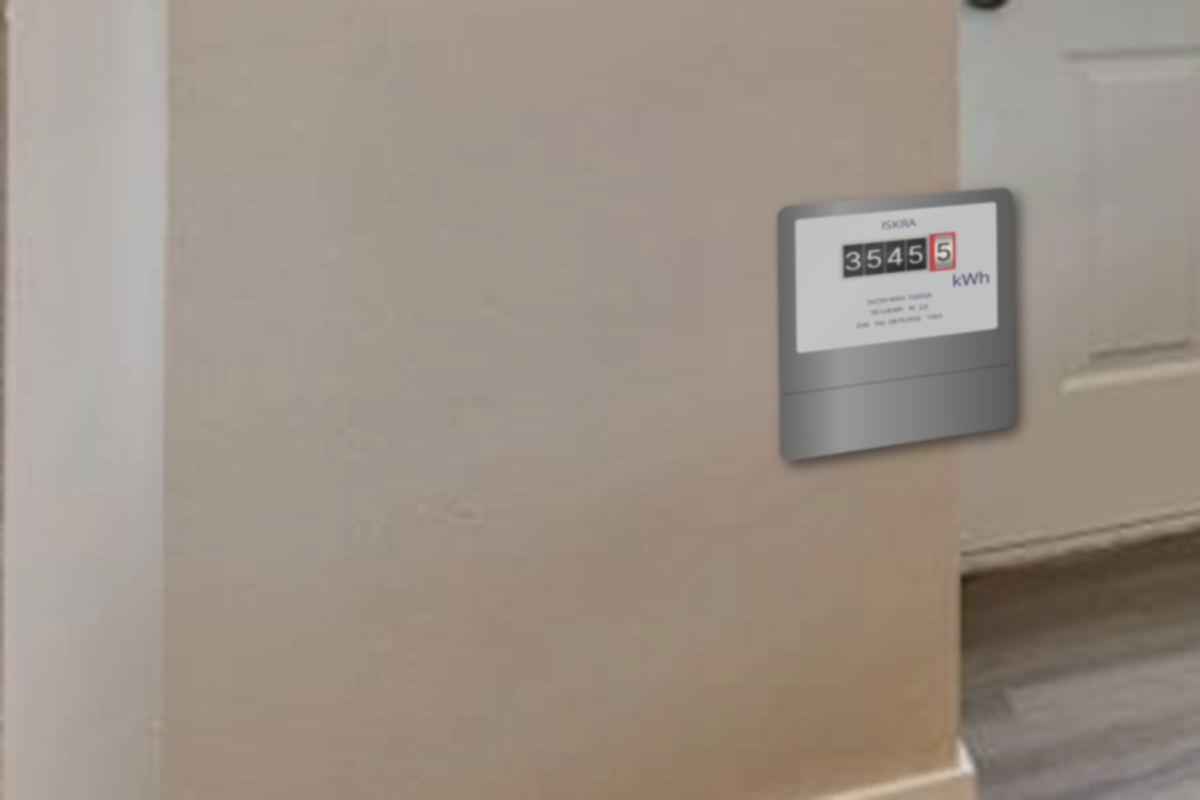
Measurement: 3545.5kWh
